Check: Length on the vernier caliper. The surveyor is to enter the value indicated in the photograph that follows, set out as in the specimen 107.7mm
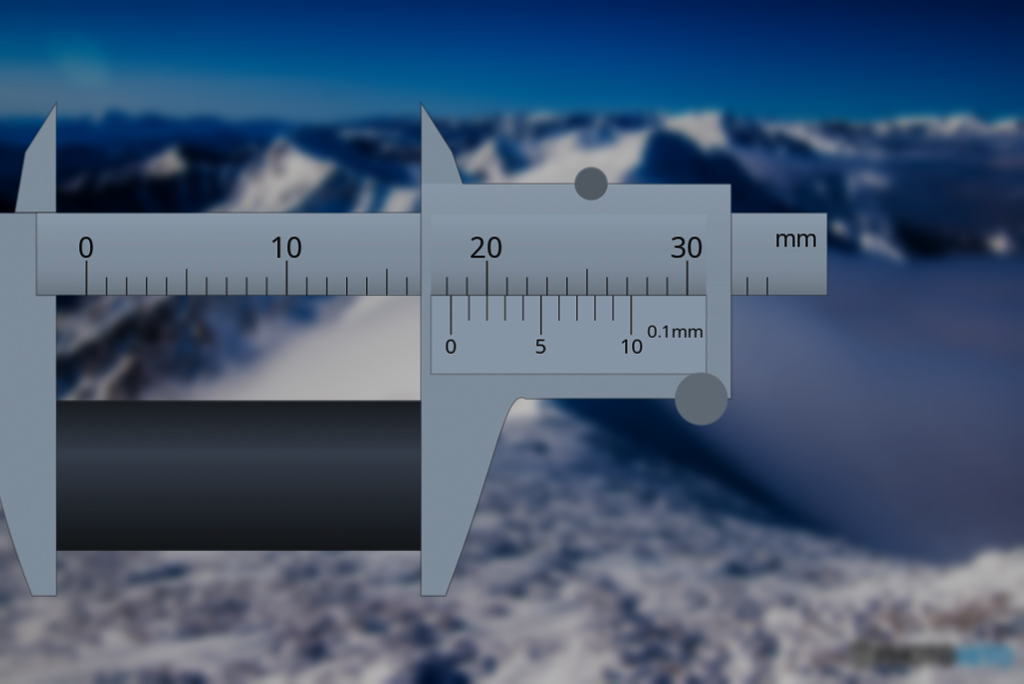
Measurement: 18.2mm
